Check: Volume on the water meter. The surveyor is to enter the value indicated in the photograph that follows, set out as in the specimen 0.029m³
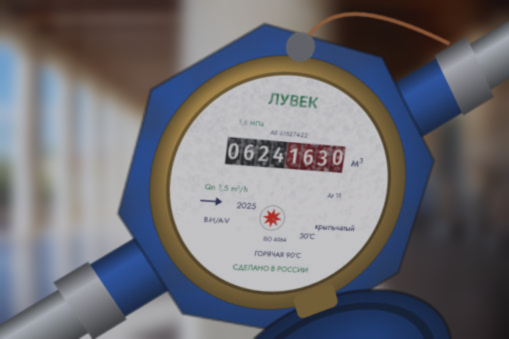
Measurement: 624.1630m³
